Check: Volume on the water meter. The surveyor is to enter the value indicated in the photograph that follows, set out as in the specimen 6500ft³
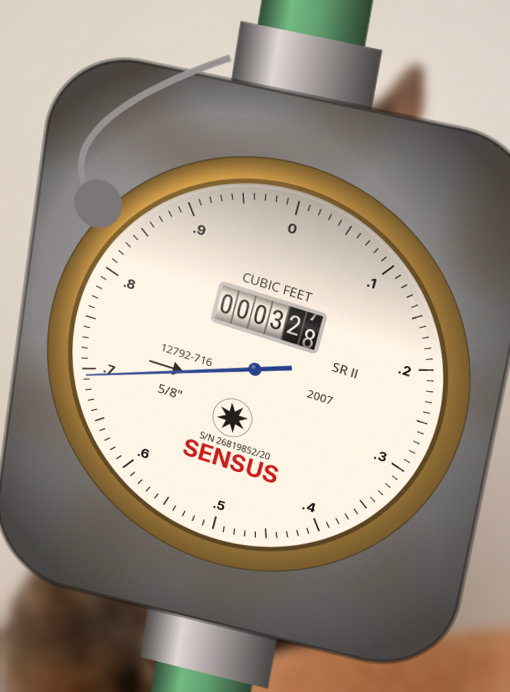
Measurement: 327.69ft³
